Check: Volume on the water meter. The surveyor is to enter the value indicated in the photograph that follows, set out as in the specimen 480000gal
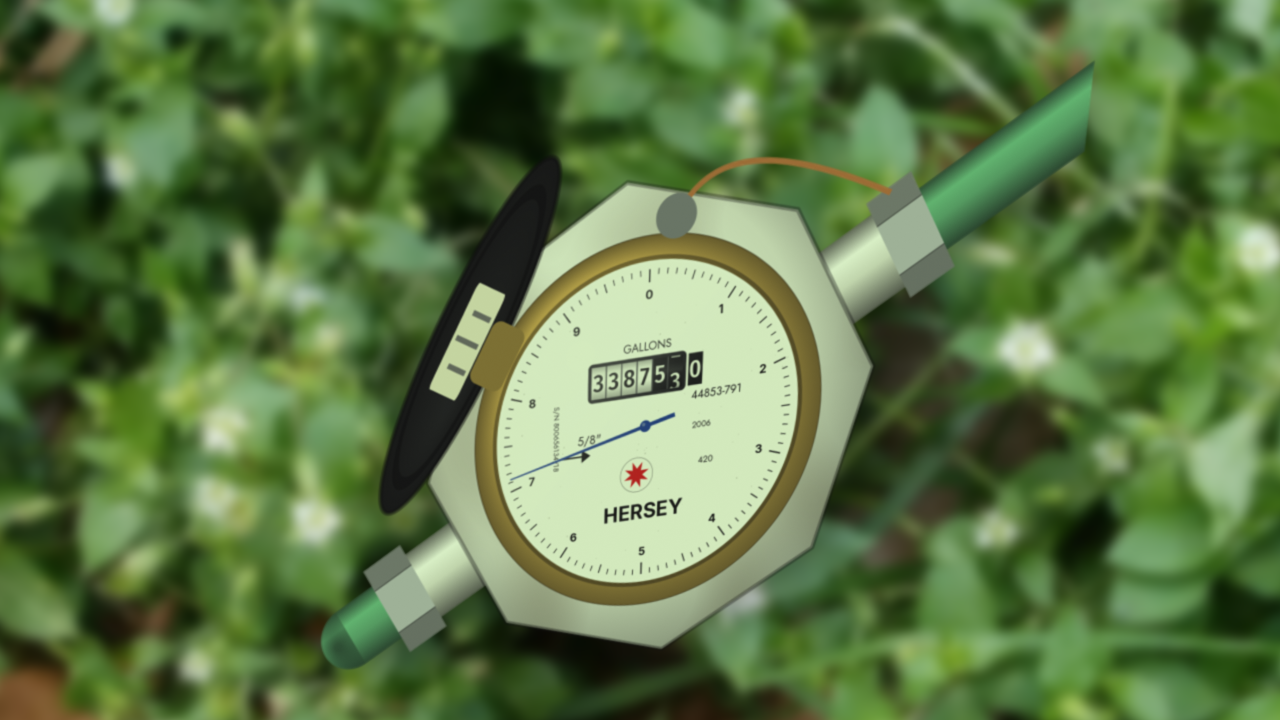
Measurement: 3387527.1gal
